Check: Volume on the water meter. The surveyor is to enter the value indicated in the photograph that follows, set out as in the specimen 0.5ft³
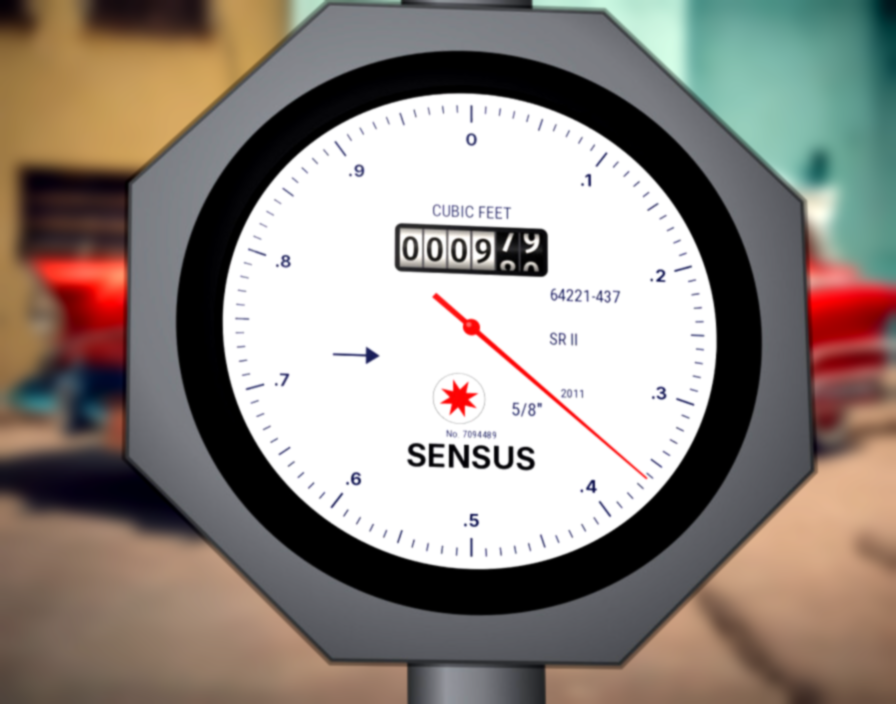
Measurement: 979.36ft³
